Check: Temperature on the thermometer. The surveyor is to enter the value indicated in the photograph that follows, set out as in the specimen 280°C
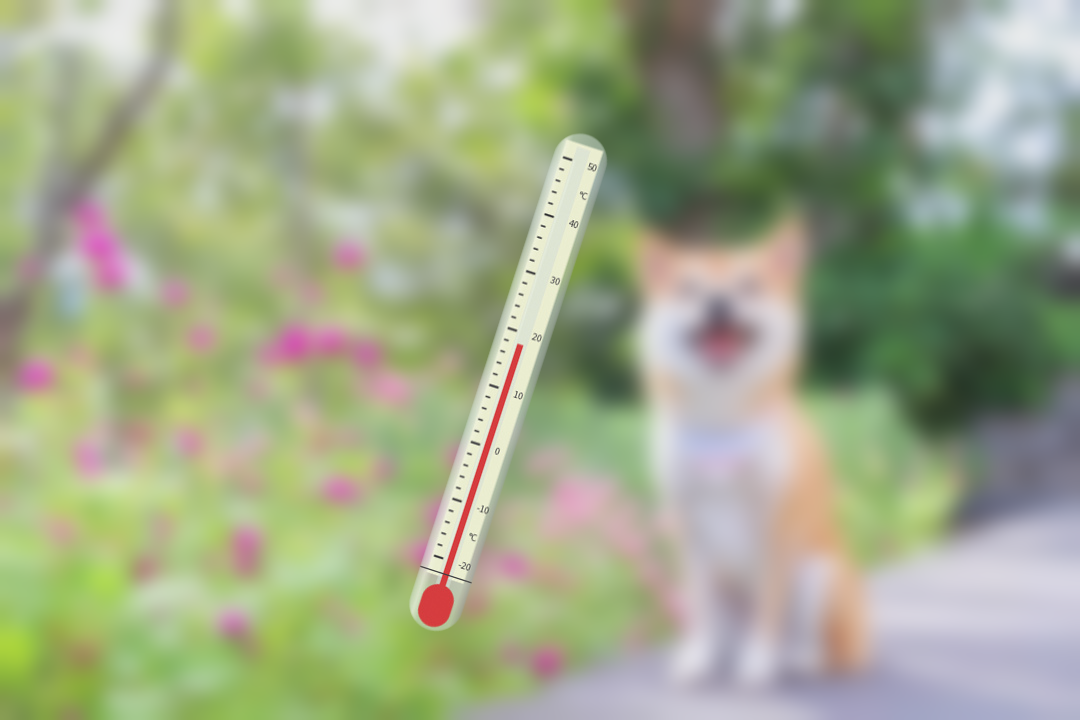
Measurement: 18°C
